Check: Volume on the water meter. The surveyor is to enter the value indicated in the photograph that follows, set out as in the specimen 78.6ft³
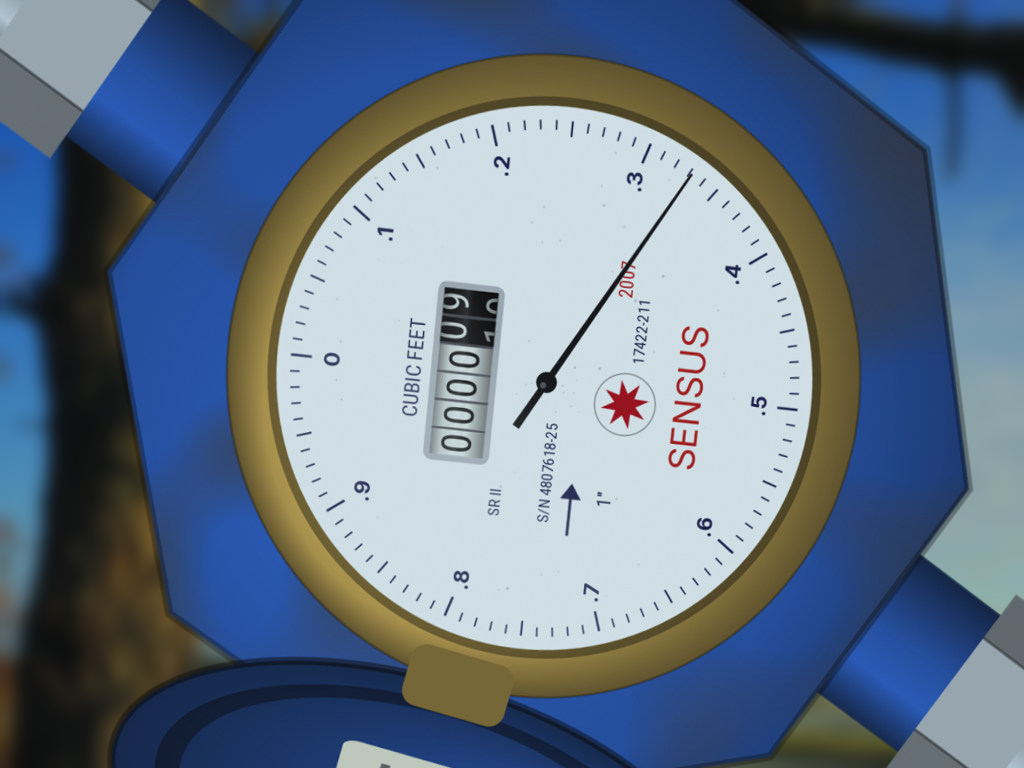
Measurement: 9.33ft³
